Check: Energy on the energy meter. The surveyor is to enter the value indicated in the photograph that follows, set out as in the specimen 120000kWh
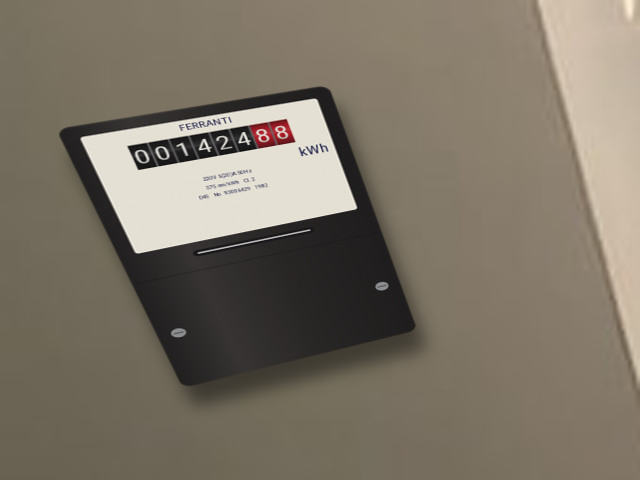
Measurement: 1424.88kWh
